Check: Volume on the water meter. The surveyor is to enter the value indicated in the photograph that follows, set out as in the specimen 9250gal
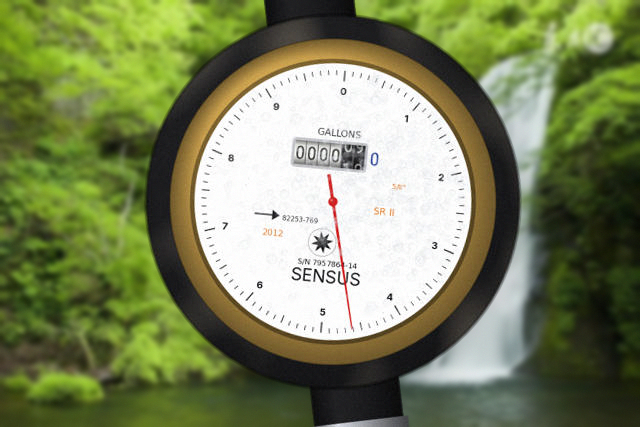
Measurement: 94.6gal
